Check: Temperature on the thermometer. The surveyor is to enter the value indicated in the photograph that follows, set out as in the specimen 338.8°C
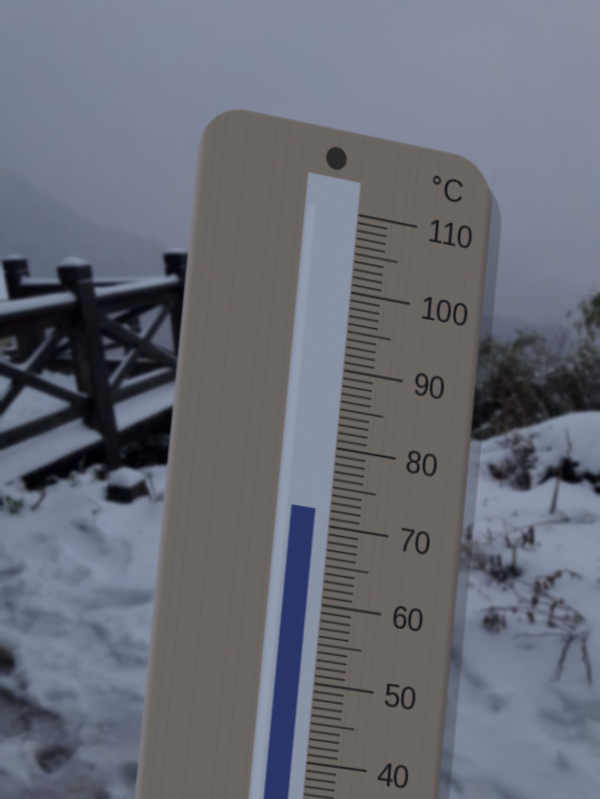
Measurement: 72°C
